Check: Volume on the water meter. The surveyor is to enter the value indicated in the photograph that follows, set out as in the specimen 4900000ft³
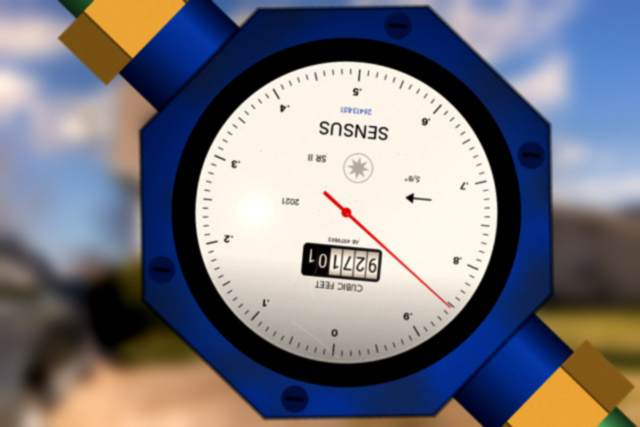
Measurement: 927100.85ft³
